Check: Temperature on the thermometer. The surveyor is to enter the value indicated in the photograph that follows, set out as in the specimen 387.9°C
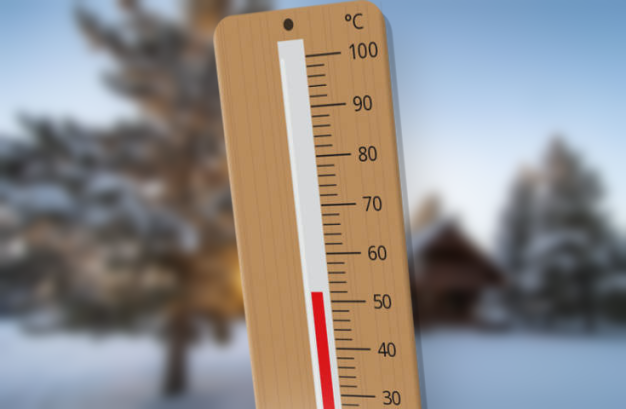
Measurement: 52°C
